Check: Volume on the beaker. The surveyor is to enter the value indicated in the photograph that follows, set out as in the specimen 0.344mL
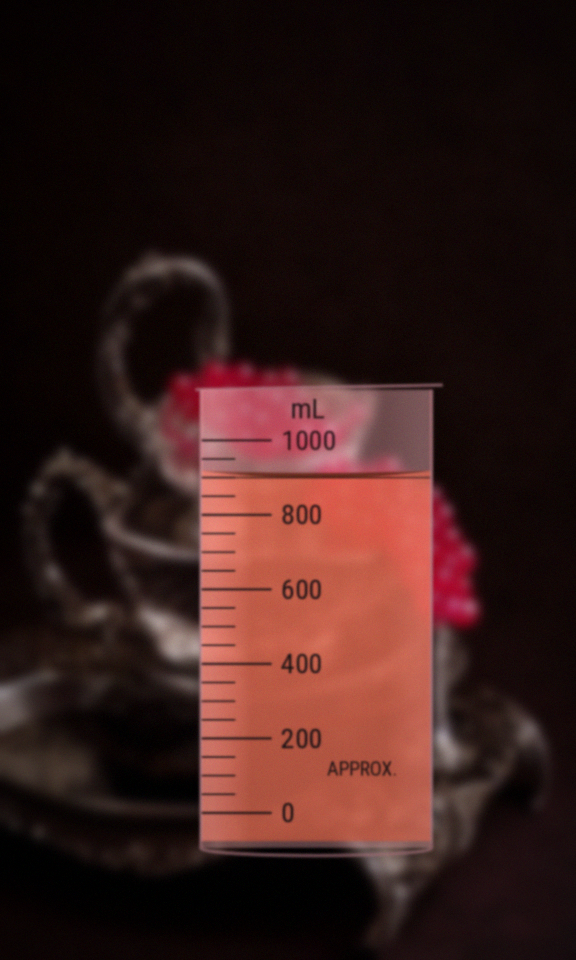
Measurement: 900mL
